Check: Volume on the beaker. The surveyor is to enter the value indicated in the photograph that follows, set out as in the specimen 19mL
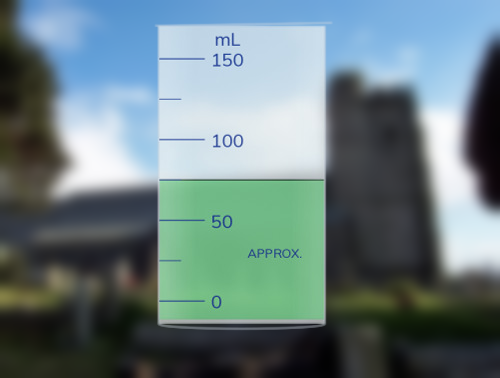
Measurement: 75mL
